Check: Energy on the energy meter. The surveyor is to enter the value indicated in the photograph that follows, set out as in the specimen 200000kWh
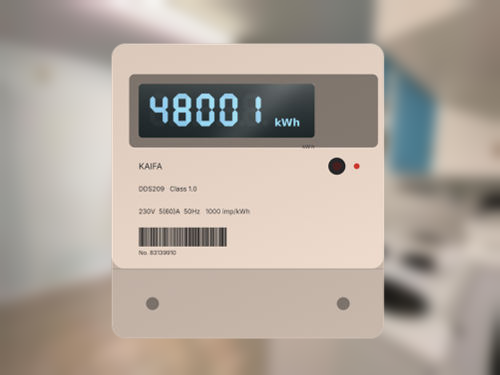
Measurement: 48001kWh
